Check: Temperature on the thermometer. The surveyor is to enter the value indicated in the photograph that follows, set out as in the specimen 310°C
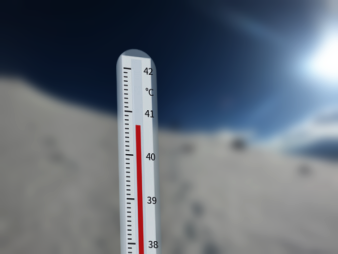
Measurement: 40.7°C
